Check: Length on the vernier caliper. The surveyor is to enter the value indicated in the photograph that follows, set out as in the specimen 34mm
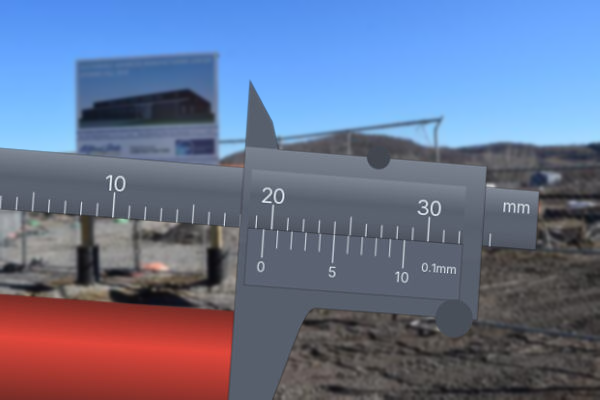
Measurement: 19.5mm
